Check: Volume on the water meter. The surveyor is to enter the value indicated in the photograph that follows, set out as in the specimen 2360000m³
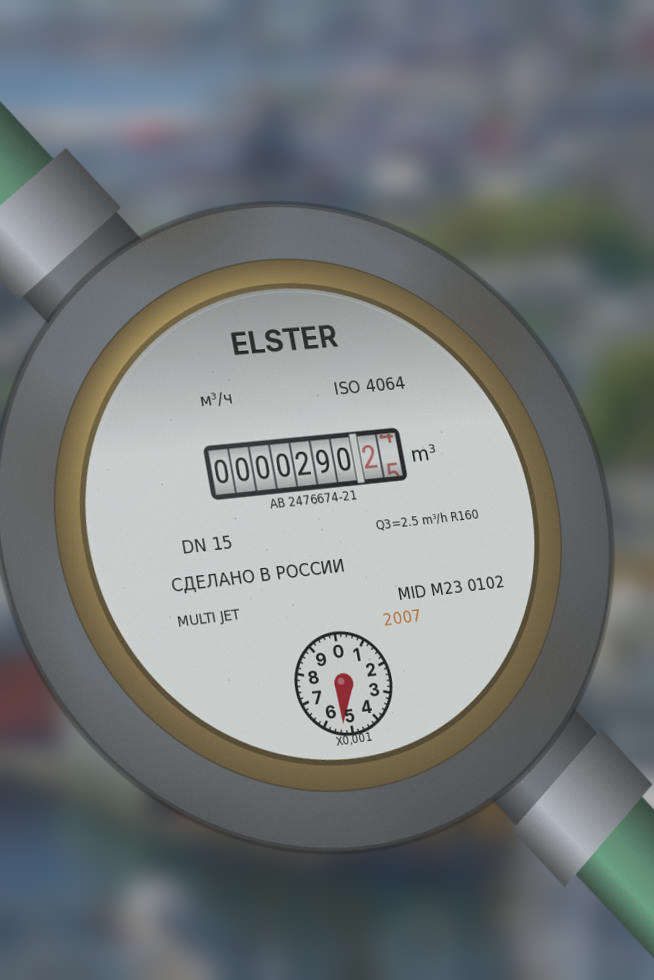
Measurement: 290.245m³
